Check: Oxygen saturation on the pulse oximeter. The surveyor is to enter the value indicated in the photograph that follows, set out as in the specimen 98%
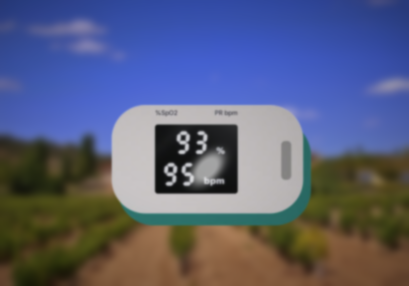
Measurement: 93%
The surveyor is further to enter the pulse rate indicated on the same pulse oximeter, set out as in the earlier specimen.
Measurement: 95bpm
